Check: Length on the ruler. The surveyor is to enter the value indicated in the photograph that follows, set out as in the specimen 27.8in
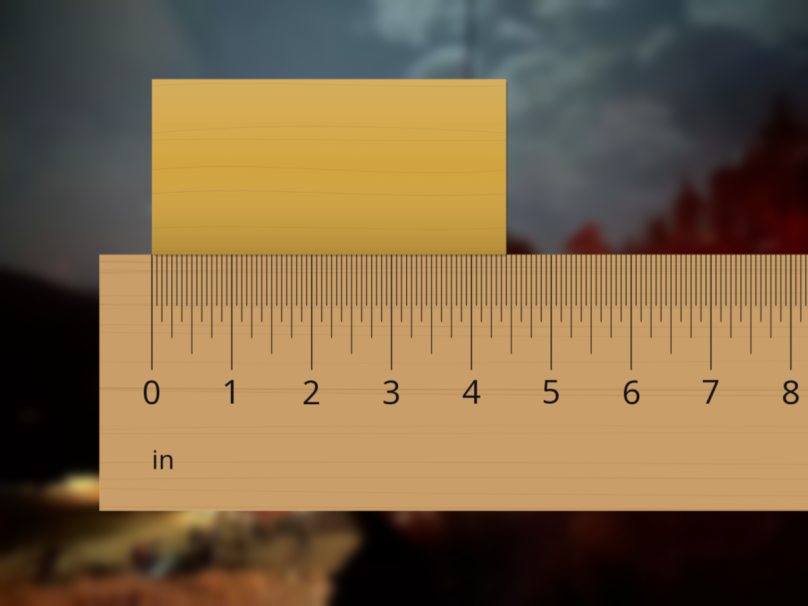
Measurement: 4.4375in
